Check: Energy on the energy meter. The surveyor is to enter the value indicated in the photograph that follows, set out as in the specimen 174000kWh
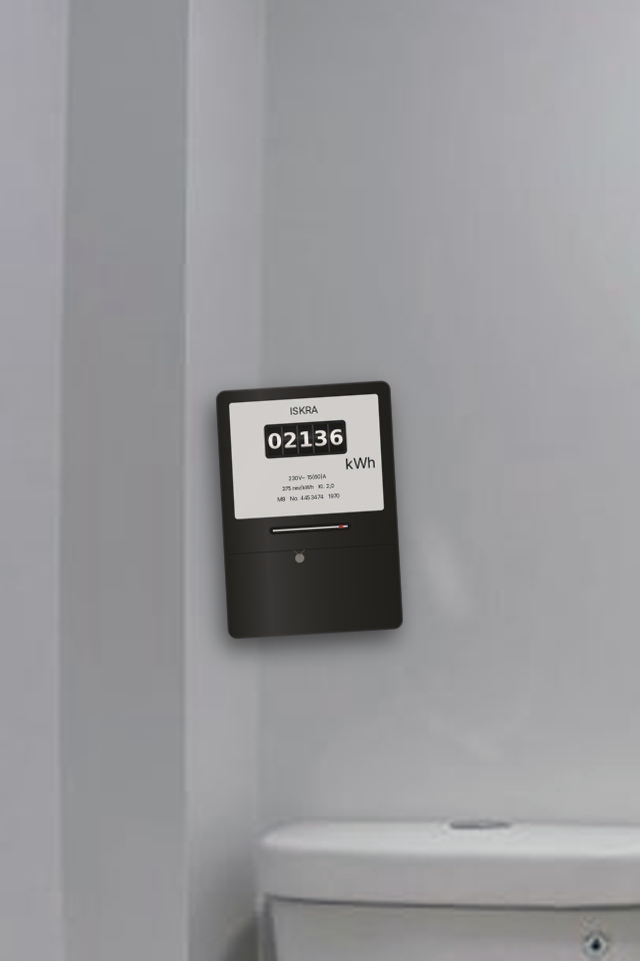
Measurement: 2136kWh
